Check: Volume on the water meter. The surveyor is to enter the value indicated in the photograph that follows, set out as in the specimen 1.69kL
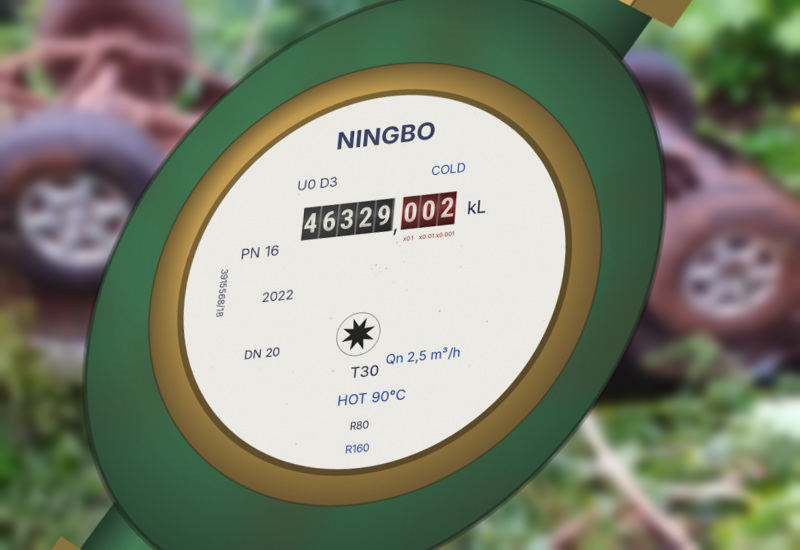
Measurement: 46329.002kL
